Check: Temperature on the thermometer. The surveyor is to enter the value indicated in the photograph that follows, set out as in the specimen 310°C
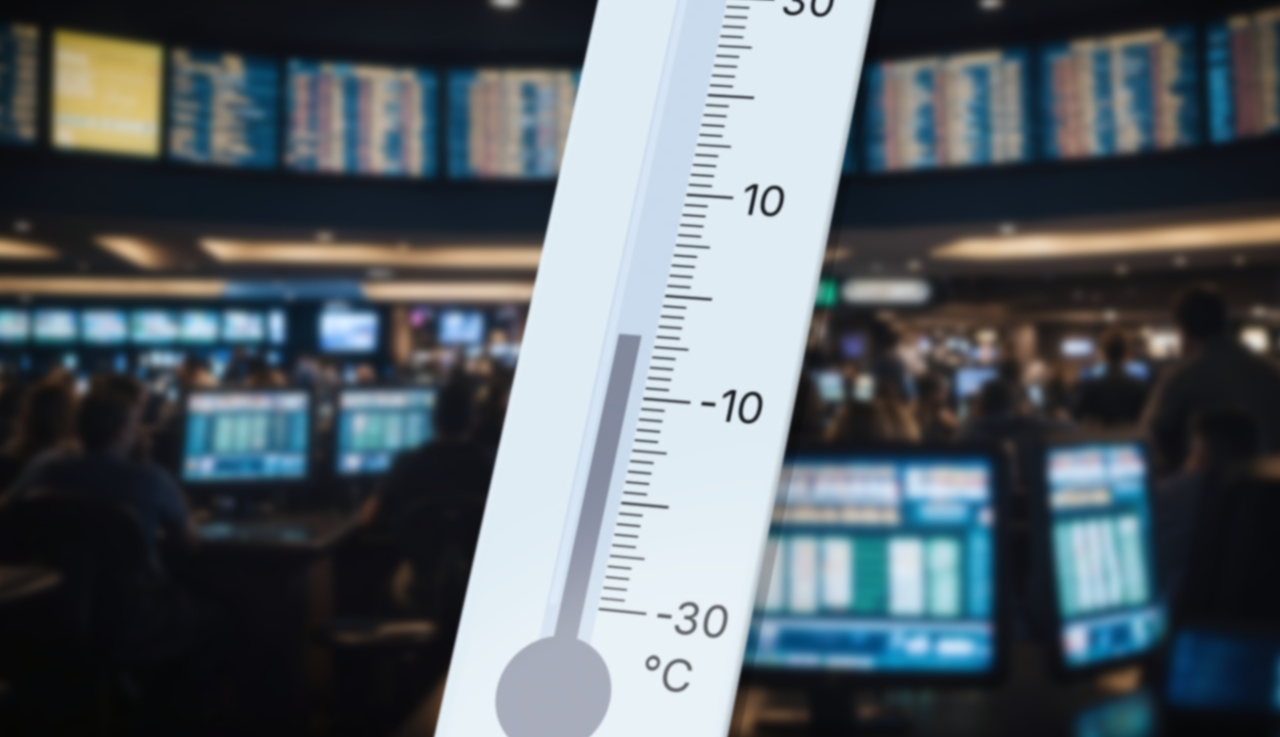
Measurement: -4°C
